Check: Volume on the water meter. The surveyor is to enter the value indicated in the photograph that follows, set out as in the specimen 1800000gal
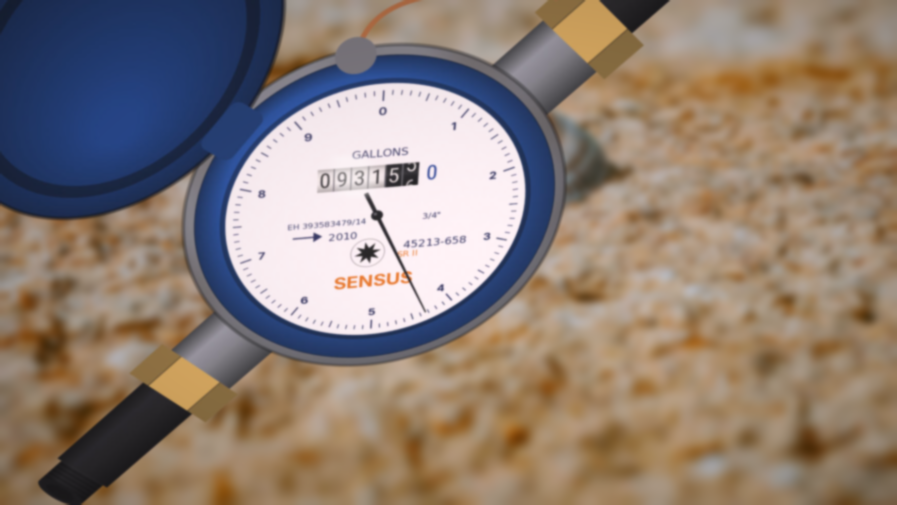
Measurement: 931554.3gal
